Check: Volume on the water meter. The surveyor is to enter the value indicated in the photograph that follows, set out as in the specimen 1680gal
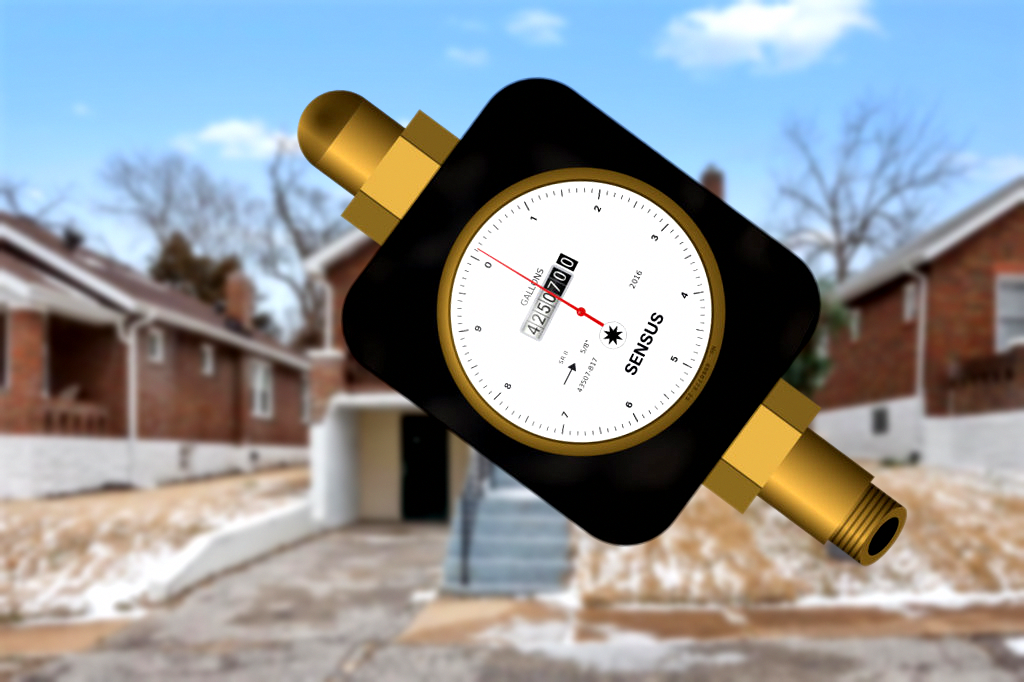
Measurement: 4250700.1gal
